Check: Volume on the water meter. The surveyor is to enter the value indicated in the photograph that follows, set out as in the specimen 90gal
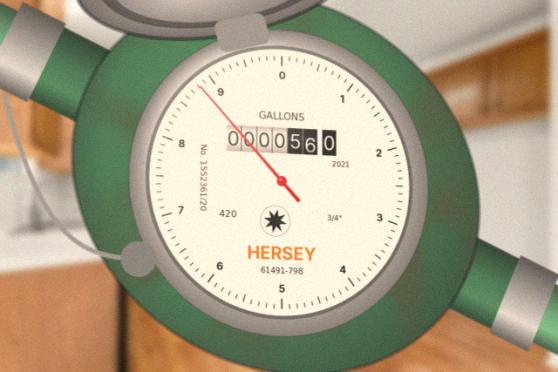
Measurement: 558.8gal
